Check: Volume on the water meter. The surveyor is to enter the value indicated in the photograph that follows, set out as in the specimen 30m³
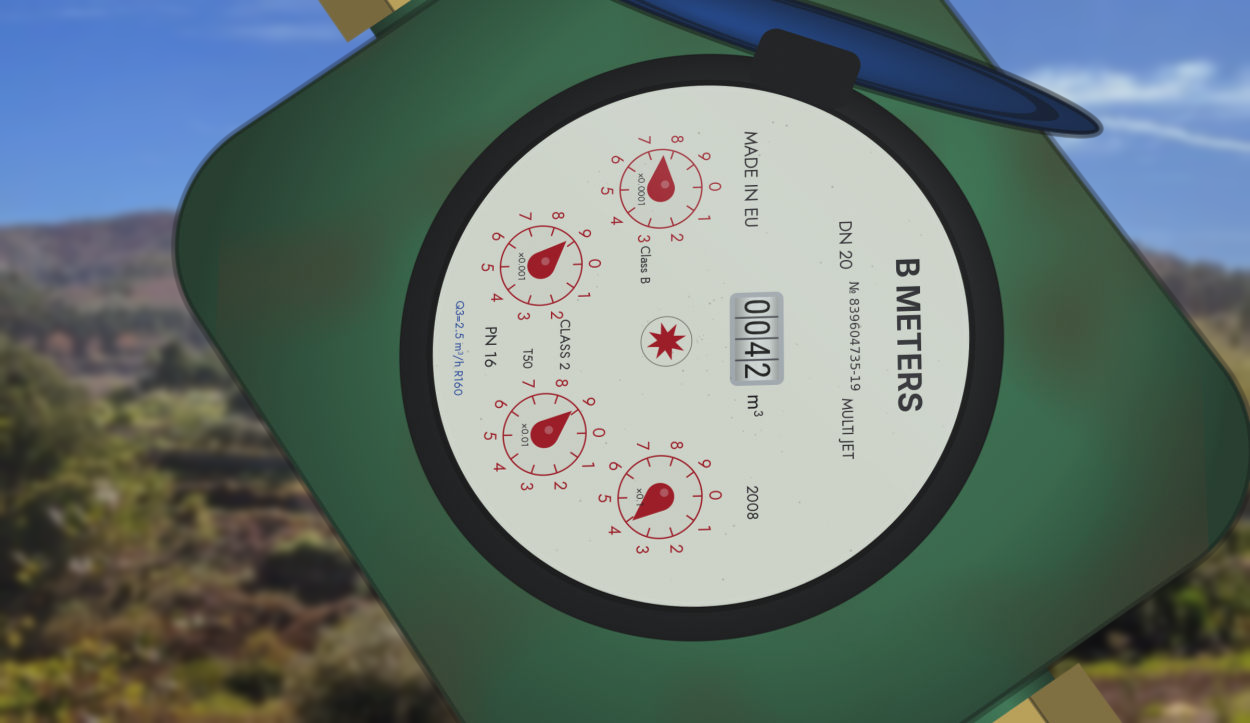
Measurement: 42.3887m³
